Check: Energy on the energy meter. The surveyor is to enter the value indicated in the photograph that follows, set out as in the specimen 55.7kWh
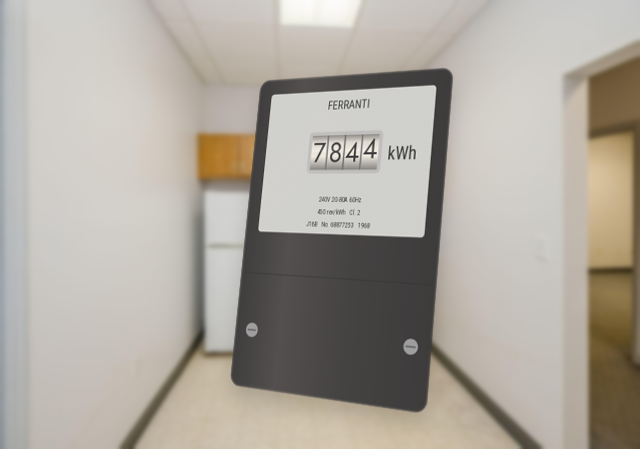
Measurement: 7844kWh
